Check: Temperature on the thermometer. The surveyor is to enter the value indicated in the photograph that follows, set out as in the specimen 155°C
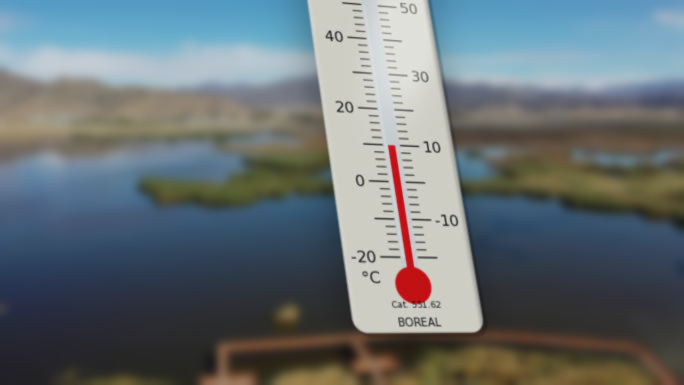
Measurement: 10°C
